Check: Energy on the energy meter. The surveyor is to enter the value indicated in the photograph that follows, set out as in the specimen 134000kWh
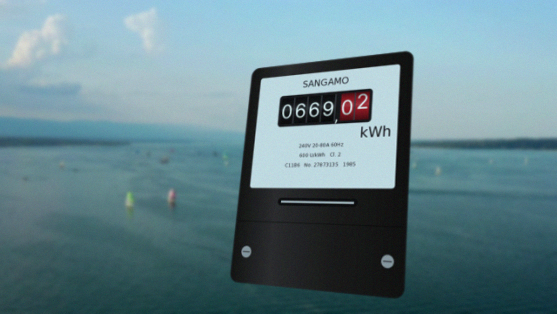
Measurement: 669.02kWh
